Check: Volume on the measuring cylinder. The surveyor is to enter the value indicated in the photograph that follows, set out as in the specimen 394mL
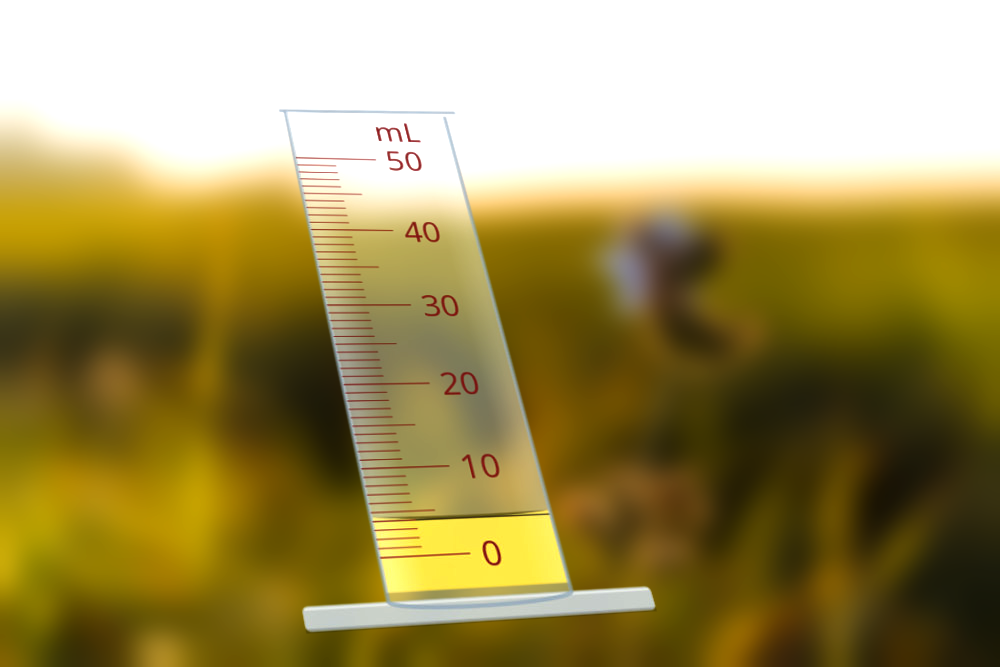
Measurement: 4mL
